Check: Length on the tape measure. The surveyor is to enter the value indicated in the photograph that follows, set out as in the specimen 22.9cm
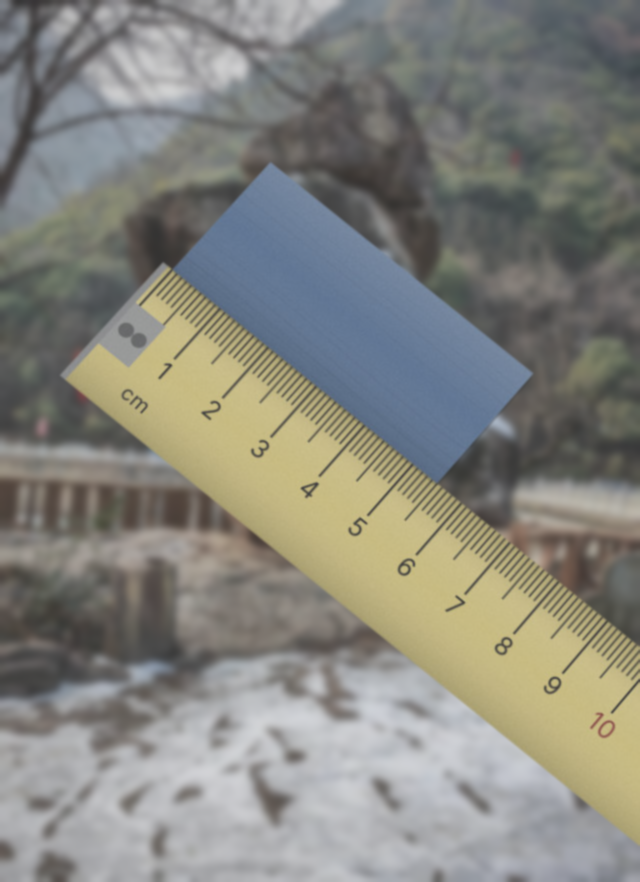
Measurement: 5.5cm
